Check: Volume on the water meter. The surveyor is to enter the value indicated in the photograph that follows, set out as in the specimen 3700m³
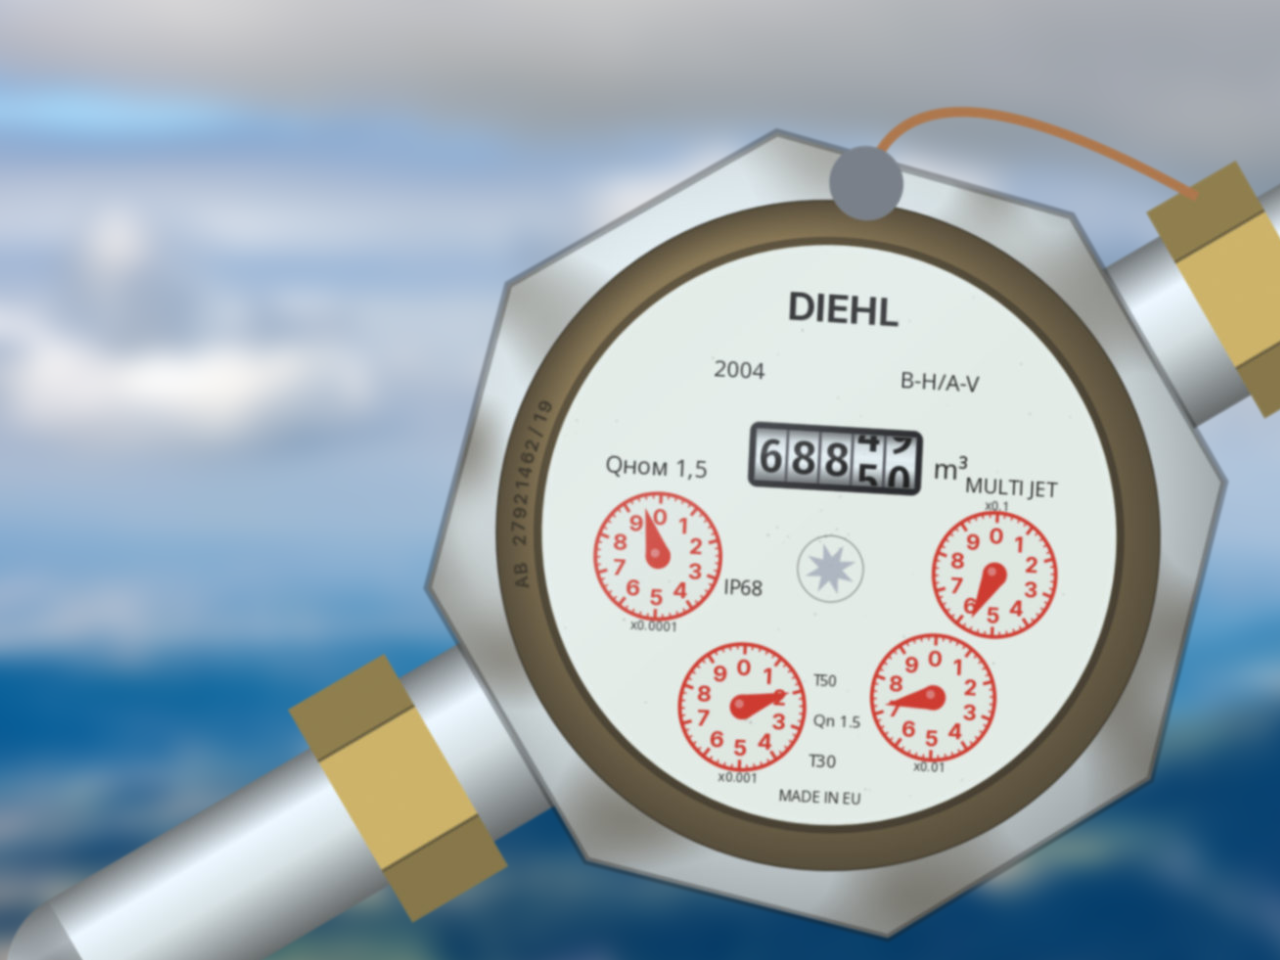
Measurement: 68849.5719m³
